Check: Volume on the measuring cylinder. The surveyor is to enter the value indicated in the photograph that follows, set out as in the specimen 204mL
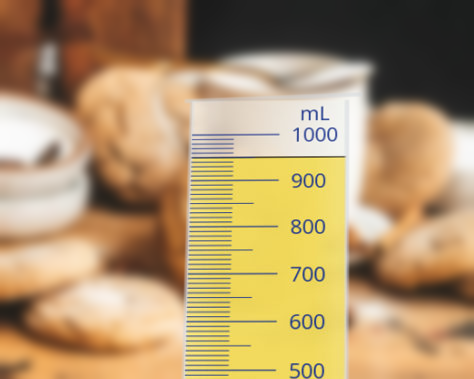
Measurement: 950mL
